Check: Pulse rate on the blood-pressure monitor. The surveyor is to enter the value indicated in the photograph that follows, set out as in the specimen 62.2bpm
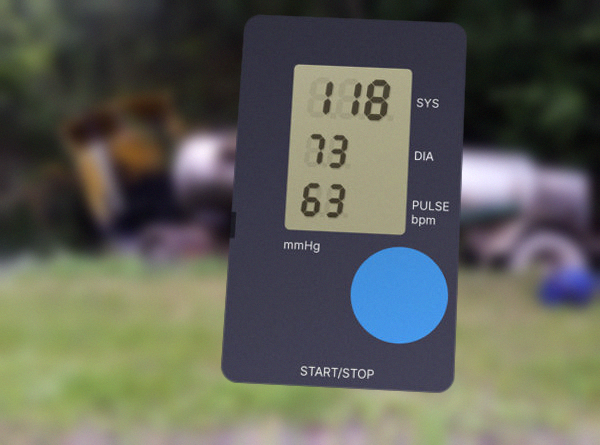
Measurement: 63bpm
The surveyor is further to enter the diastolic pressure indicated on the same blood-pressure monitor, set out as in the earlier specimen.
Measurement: 73mmHg
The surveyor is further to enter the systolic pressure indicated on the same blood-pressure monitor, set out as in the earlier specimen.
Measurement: 118mmHg
